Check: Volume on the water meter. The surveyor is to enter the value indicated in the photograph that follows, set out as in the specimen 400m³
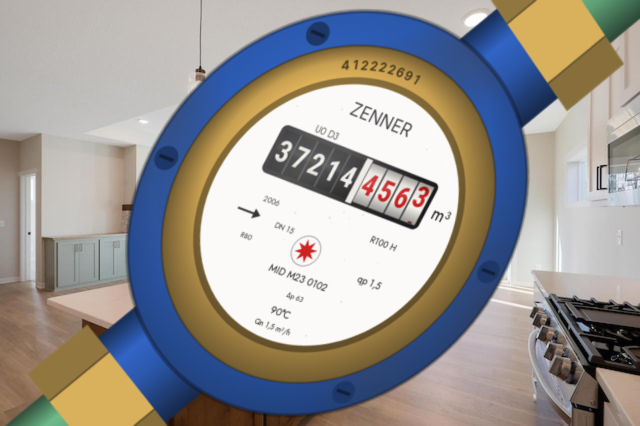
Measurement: 37214.4563m³
